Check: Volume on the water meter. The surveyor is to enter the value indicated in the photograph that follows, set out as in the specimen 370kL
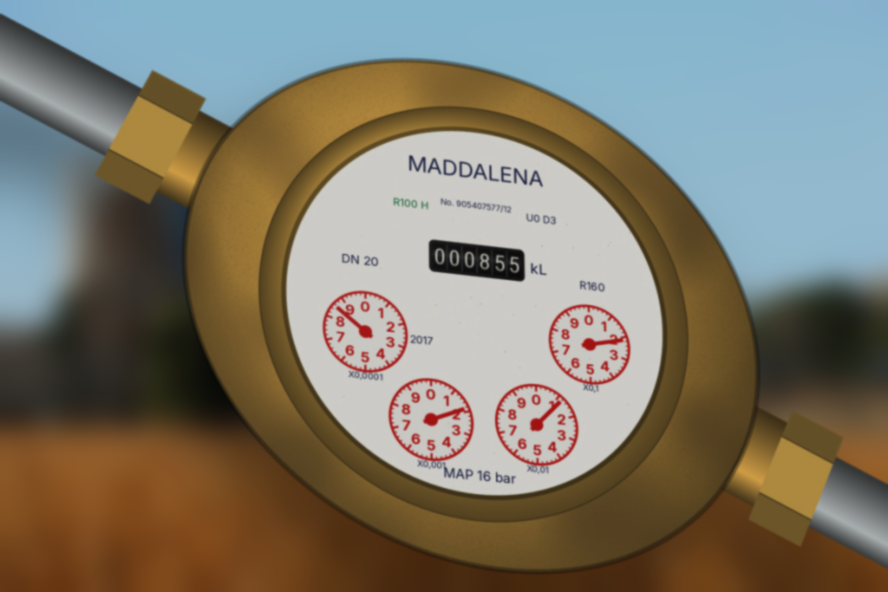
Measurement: 855.2118kL
